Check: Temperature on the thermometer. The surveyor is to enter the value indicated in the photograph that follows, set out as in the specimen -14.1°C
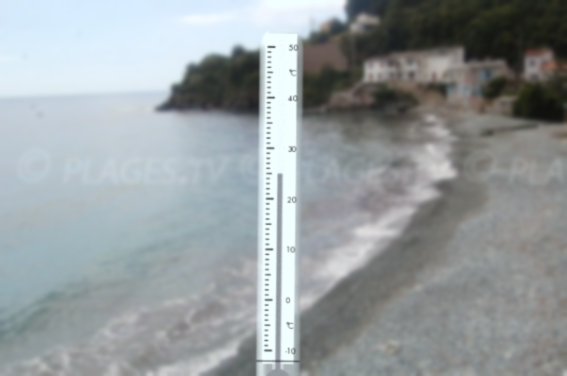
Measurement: 25°C
